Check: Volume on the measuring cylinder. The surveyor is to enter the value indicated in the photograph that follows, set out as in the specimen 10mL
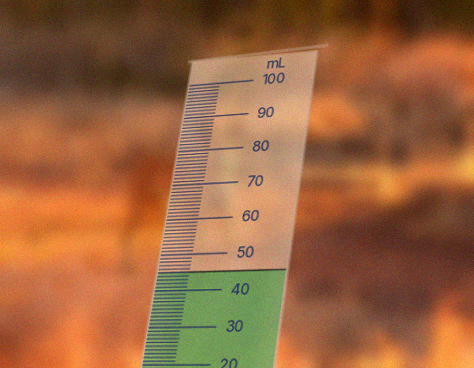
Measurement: 45mL
